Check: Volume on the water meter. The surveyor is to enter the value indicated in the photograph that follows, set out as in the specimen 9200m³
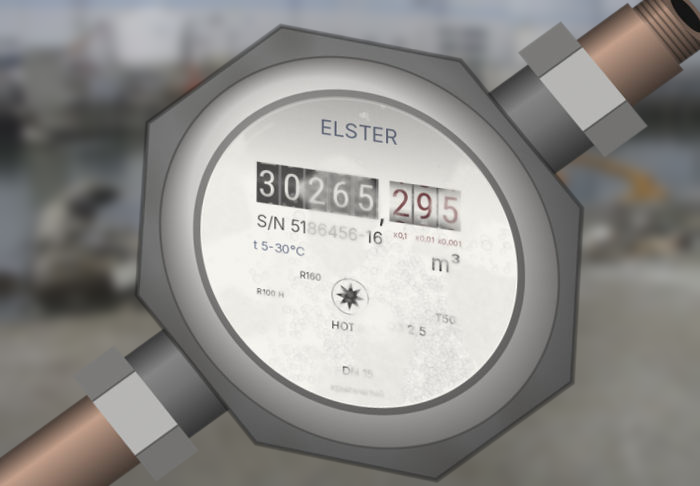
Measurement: 30265.295m³
